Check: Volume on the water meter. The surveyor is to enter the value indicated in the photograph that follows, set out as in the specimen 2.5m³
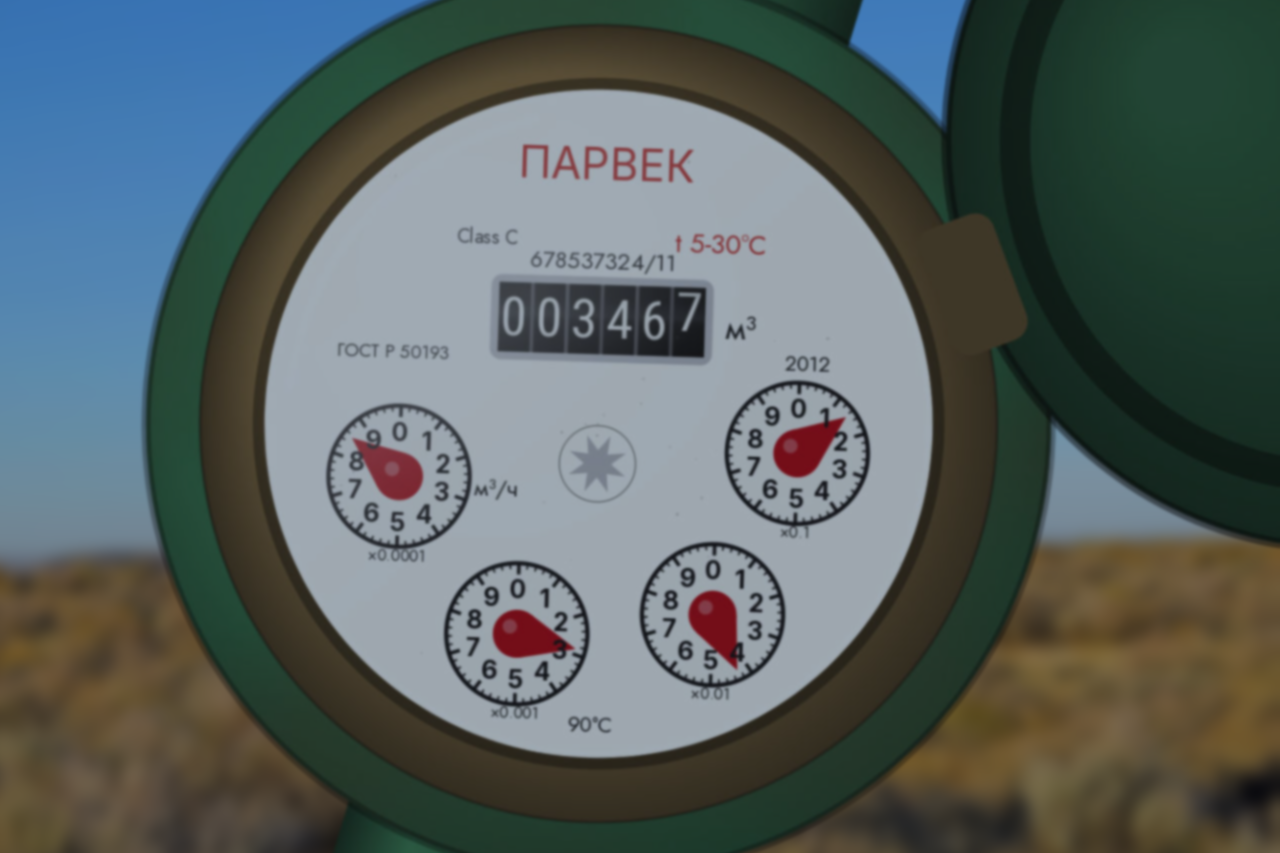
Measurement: 3467.1428m³
